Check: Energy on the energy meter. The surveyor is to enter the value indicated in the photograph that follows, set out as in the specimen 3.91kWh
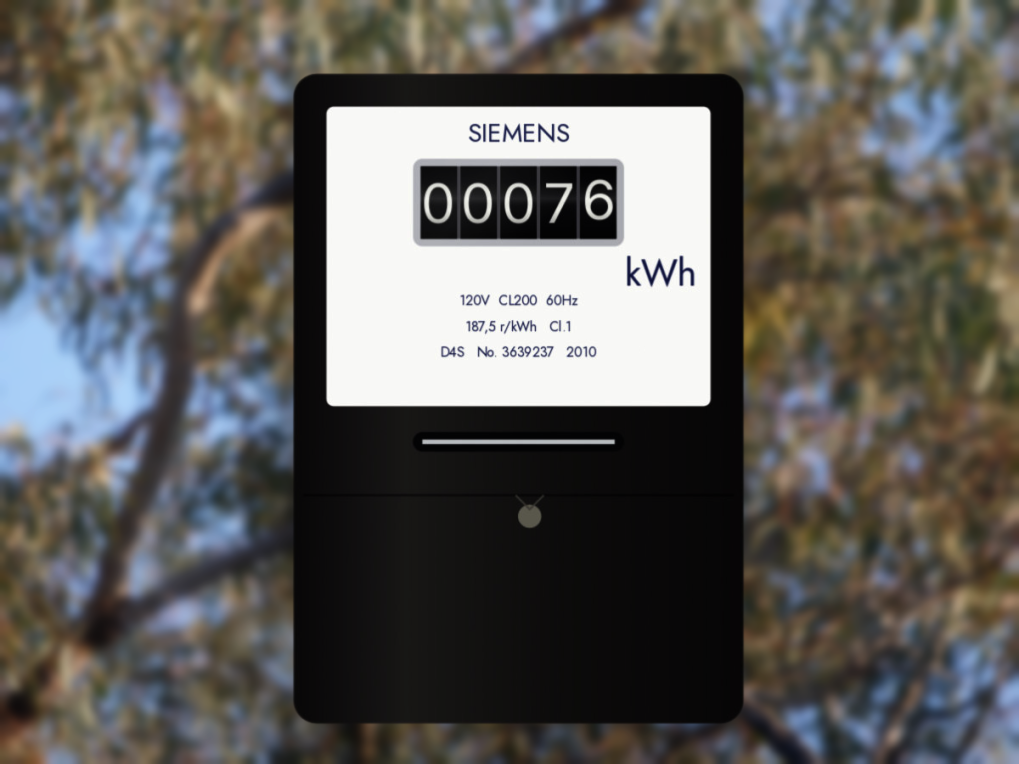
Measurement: 76kWh
